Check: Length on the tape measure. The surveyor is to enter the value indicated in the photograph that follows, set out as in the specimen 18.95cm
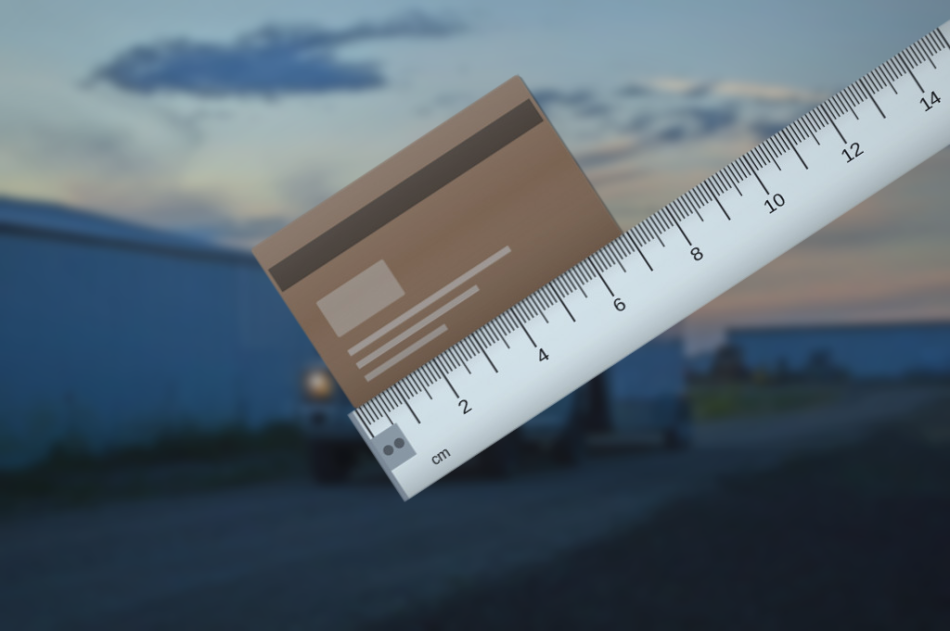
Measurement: 6.9cm
